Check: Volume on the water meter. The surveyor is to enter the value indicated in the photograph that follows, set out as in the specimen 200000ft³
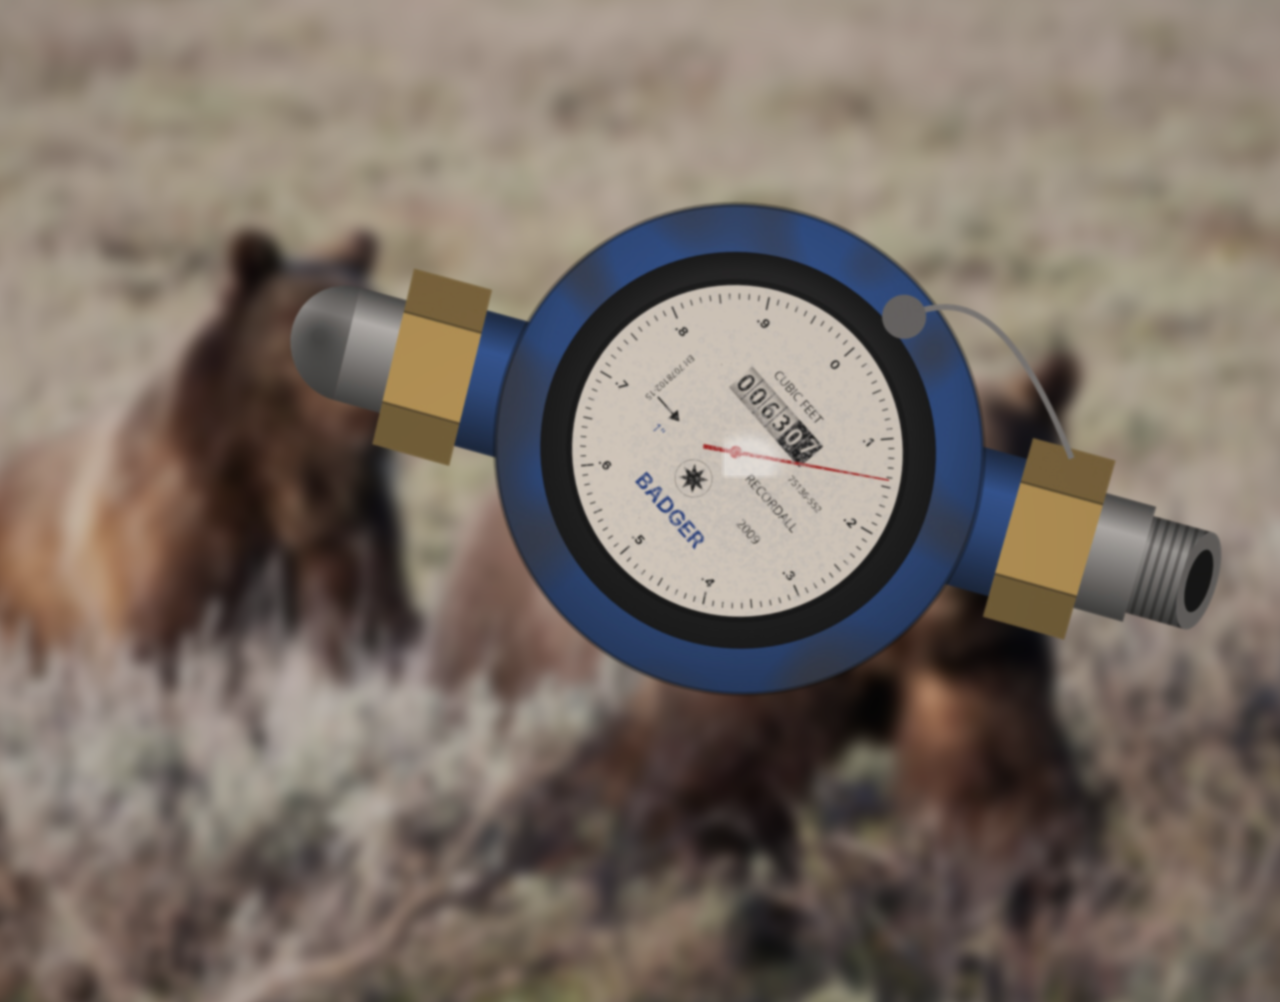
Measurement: 6307.14ft³
